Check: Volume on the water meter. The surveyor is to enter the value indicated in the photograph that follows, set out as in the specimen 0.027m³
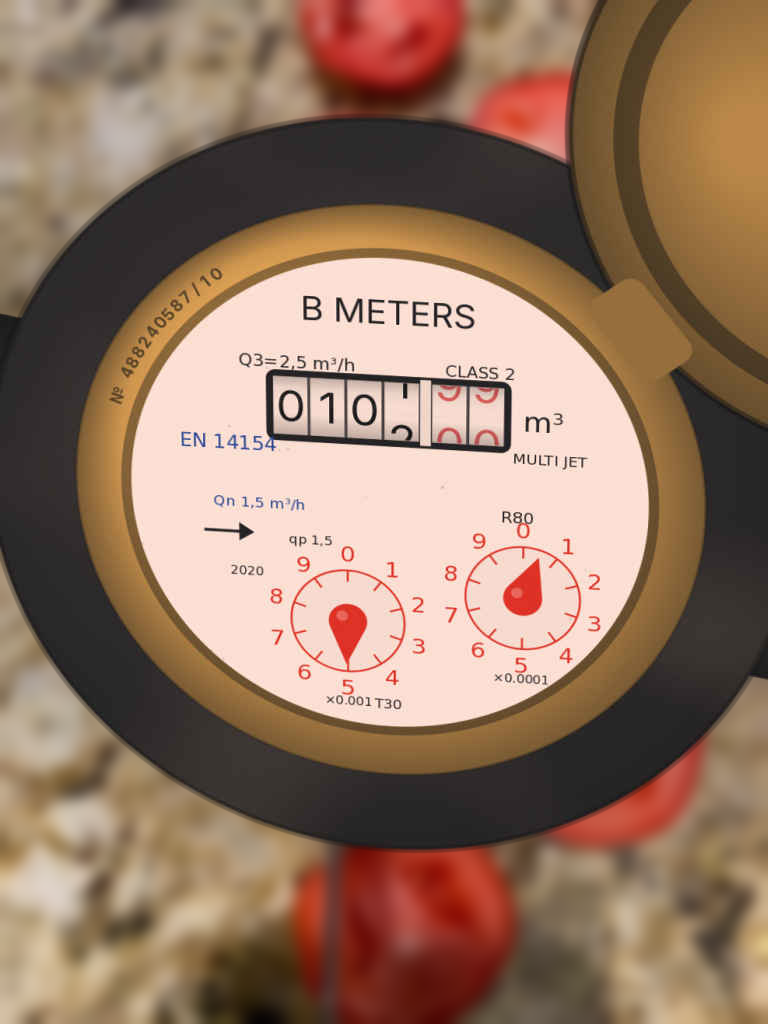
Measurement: 101.9950m³
